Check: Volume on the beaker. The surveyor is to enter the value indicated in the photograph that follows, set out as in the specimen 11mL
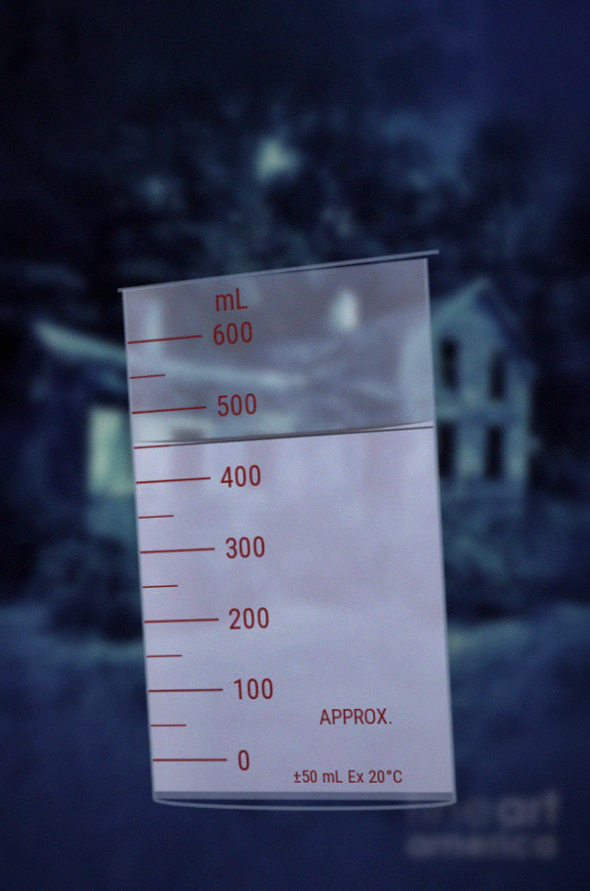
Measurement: 450mL
